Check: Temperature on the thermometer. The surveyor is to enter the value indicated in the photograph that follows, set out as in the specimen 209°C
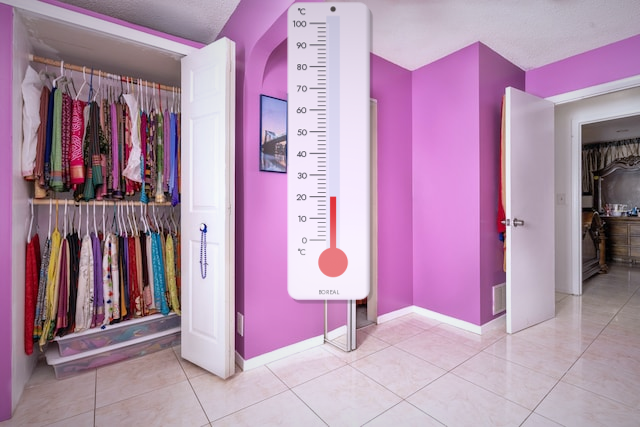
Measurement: 20°C
